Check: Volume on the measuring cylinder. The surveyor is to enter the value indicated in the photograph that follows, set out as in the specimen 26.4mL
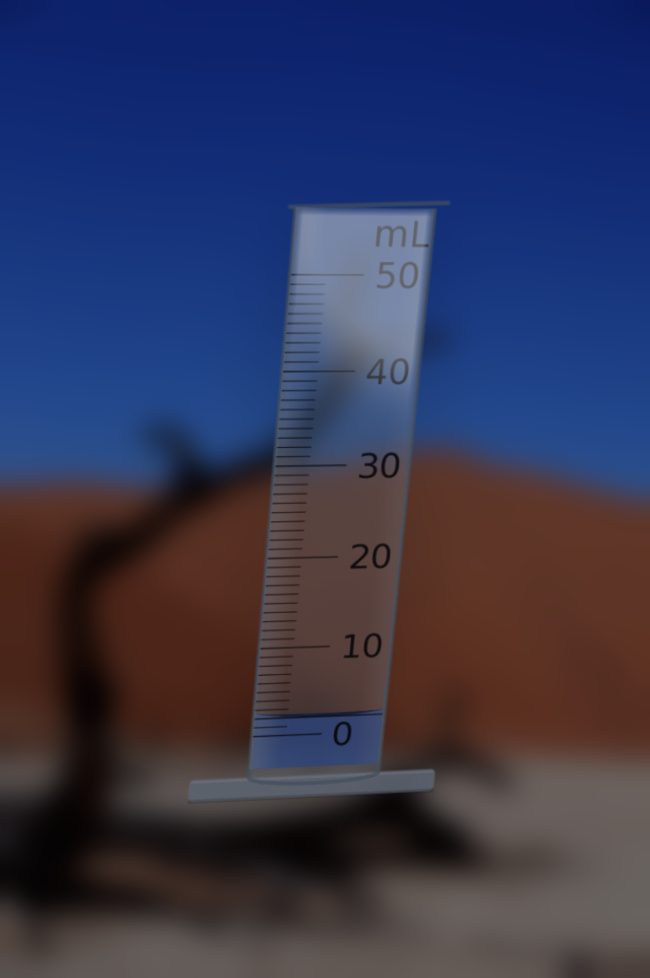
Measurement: 2mL
